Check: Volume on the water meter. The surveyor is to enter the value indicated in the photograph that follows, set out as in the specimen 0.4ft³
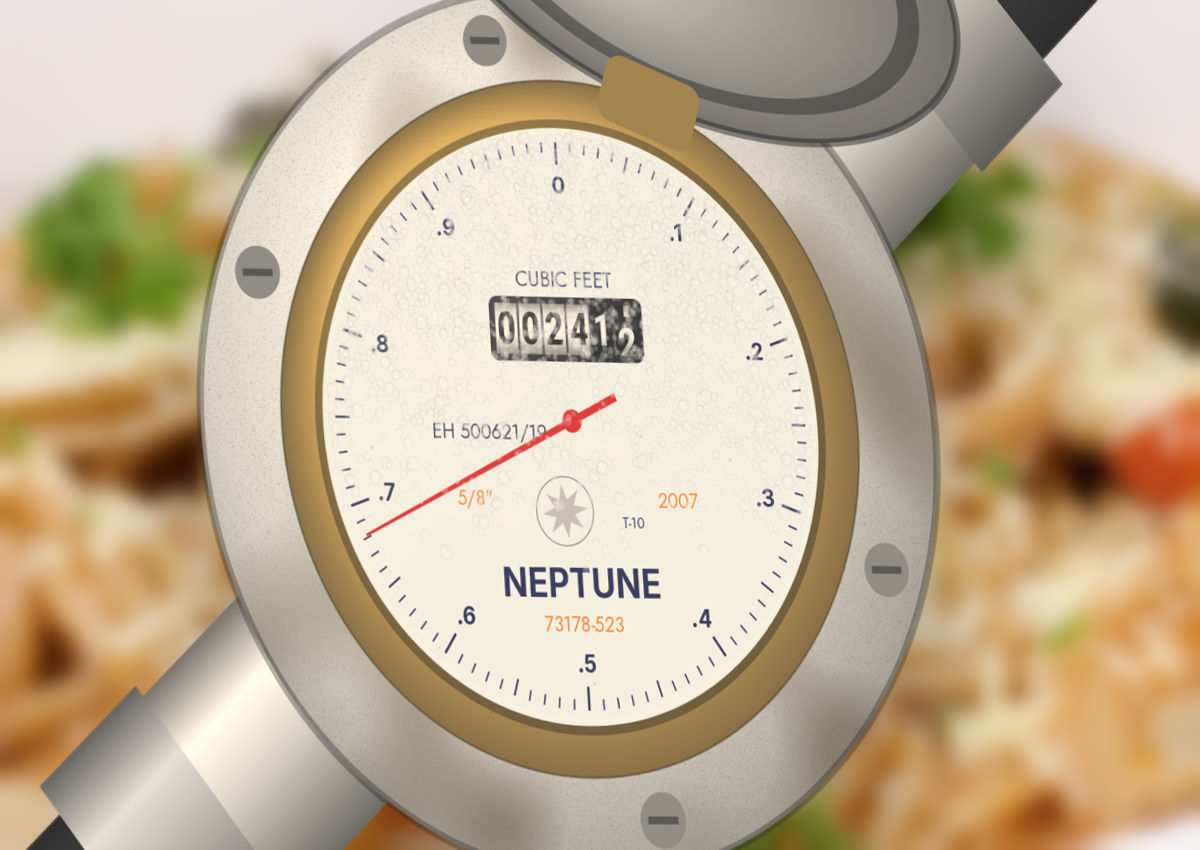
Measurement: 2411.68ft³
